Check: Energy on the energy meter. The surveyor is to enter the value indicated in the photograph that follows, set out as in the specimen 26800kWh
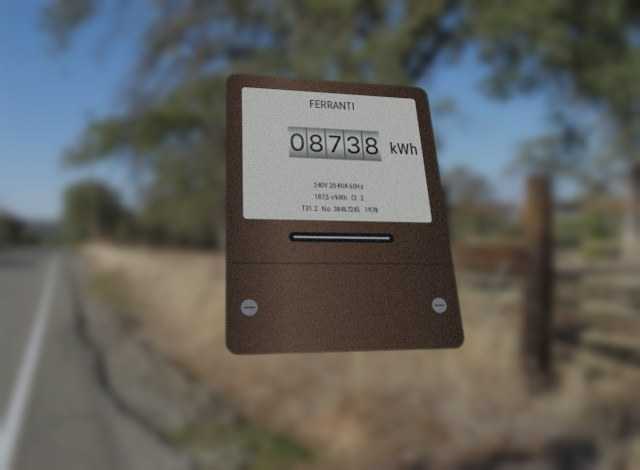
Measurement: 8738kWh
